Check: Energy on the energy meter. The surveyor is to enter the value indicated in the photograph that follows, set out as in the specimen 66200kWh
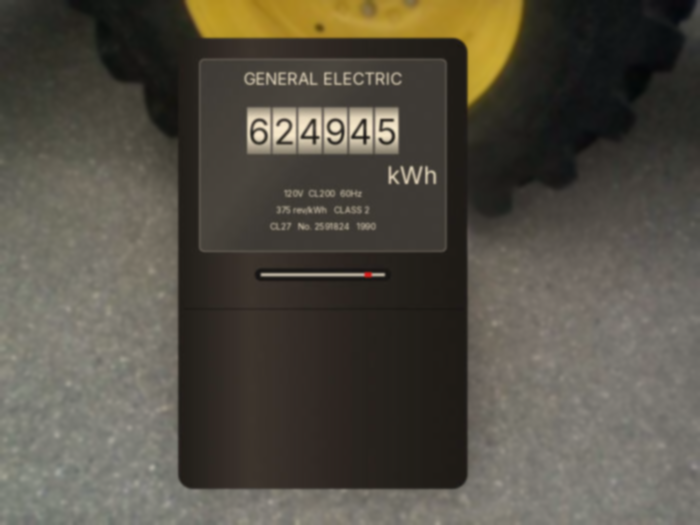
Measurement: 624945kWh
